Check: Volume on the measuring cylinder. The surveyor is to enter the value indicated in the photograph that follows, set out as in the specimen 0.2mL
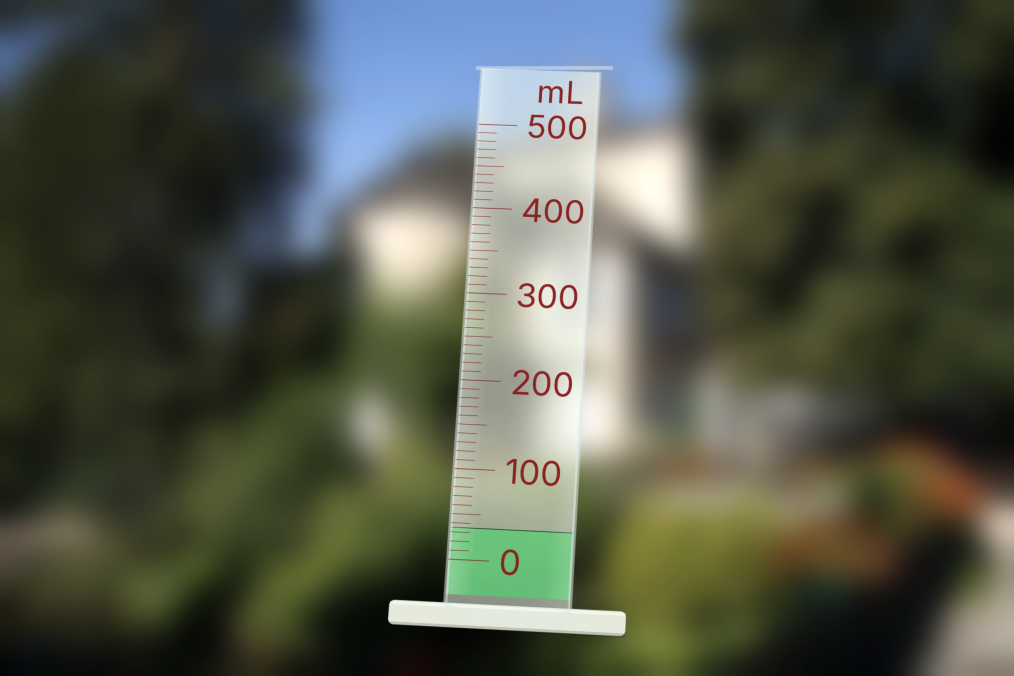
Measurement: 35mL
